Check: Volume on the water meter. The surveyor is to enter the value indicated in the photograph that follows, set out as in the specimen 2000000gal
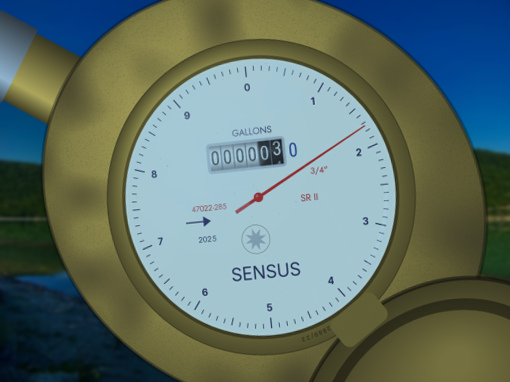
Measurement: 31.7gal
